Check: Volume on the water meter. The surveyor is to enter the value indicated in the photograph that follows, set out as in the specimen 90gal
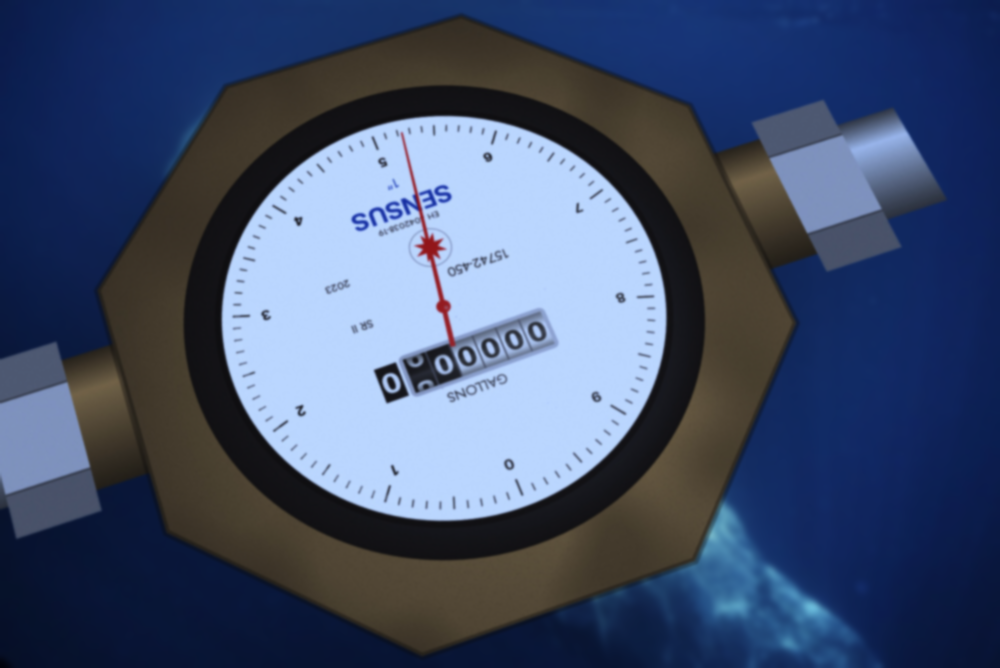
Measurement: 85.2gal
